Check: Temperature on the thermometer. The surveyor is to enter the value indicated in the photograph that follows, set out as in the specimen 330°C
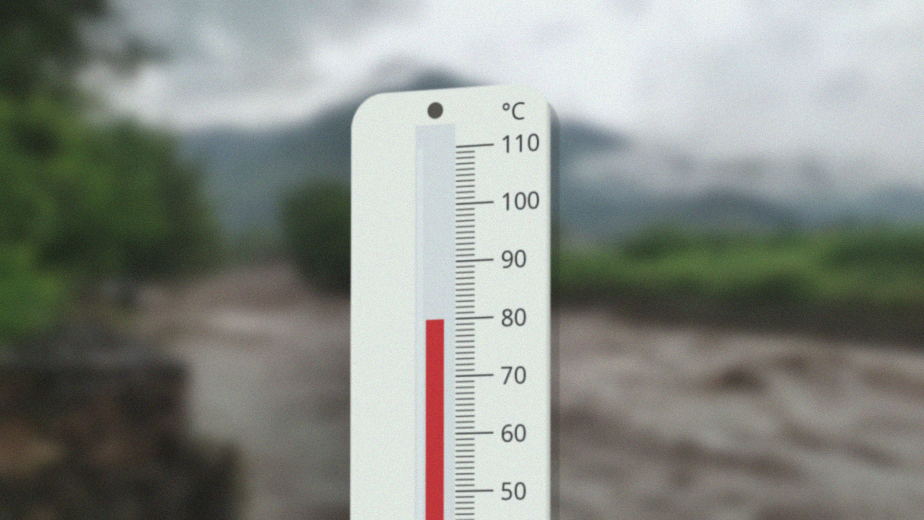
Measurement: 80°C
